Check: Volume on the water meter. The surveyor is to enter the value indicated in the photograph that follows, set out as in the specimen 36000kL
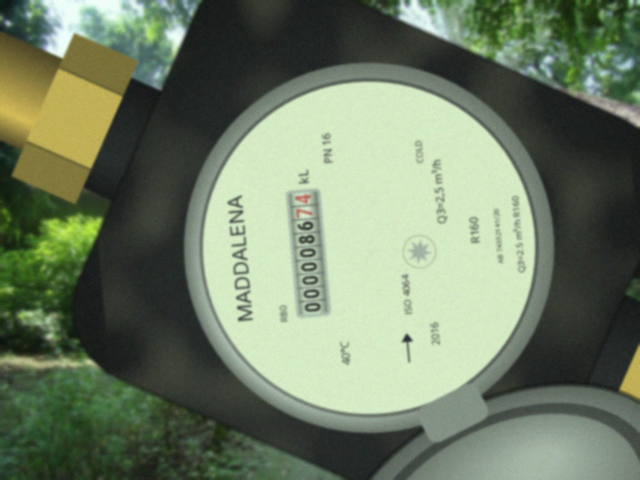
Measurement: 86.74kL
